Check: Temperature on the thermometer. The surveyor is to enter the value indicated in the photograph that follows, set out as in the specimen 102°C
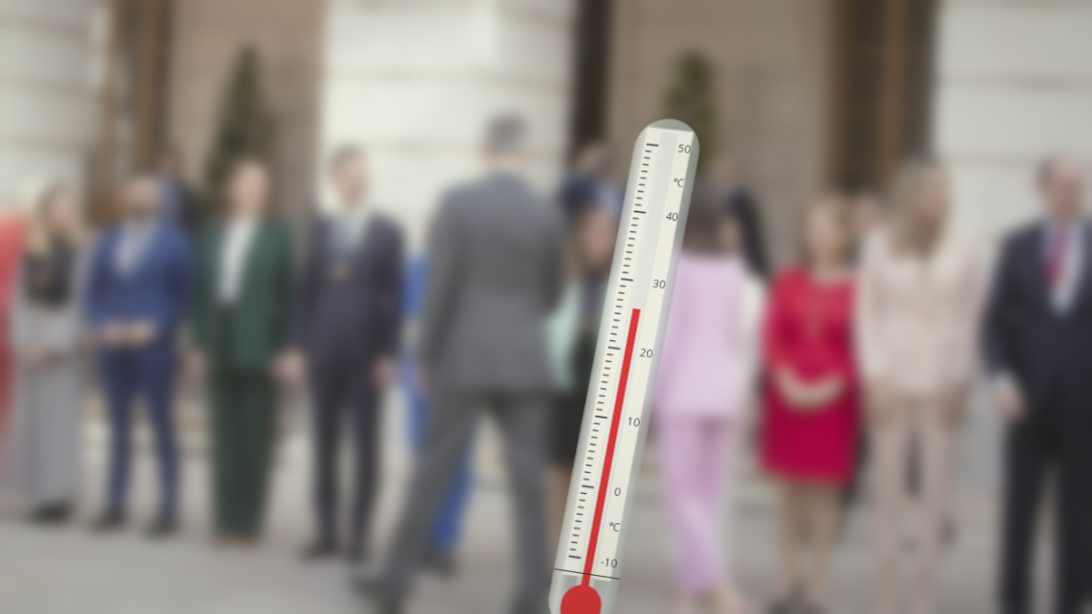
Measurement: 26°C
